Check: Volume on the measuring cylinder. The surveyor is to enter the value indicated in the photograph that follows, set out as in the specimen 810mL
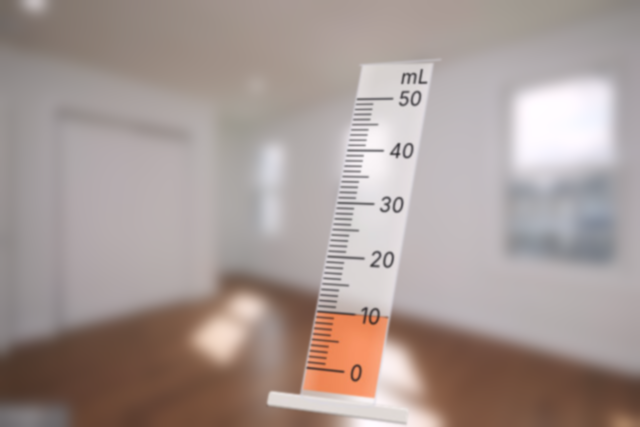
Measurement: 10mL
